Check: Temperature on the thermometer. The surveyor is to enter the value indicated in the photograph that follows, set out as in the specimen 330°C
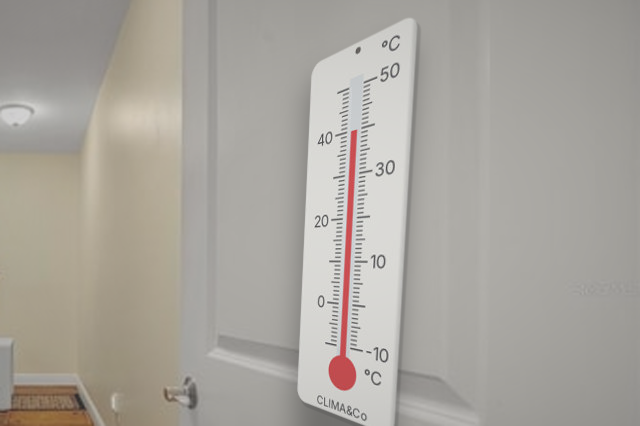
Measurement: 40°C
